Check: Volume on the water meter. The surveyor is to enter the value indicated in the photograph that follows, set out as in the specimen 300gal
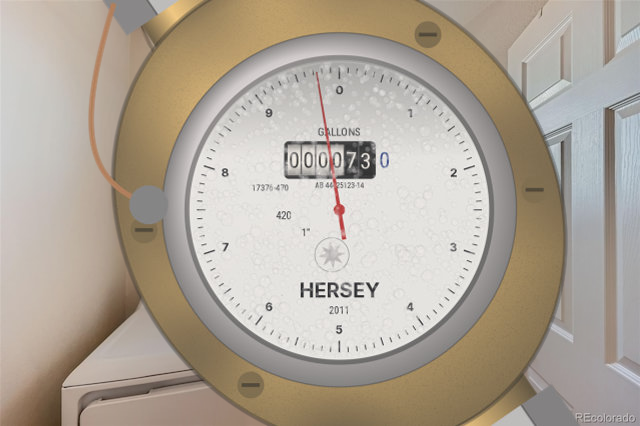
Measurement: 729.7gal
